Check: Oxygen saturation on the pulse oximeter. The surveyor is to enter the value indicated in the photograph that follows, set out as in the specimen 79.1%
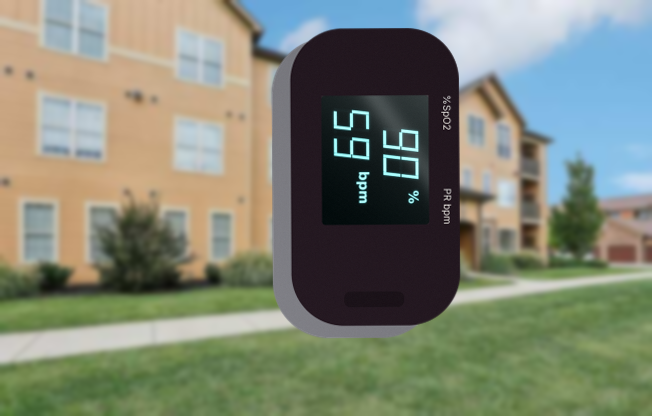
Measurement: 90%
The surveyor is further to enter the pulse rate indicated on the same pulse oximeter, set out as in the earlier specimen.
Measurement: 59bpm
